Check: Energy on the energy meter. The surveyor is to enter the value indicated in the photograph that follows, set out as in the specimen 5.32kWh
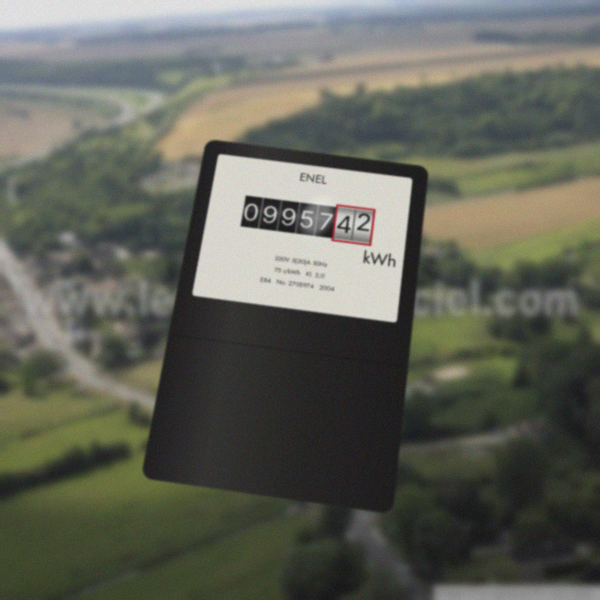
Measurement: 9957.42kWh
